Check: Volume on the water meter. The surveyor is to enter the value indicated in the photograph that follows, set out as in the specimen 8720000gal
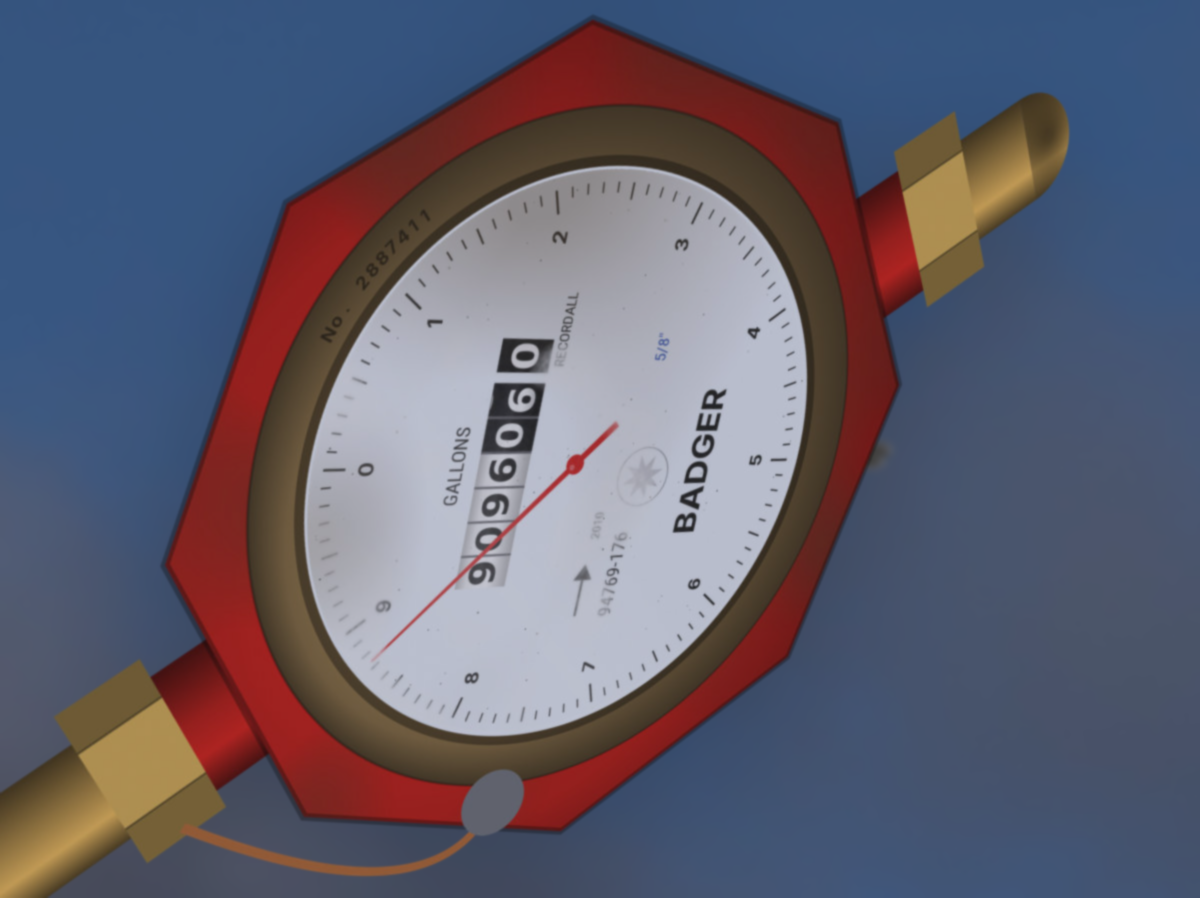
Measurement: 9096058.7gal
